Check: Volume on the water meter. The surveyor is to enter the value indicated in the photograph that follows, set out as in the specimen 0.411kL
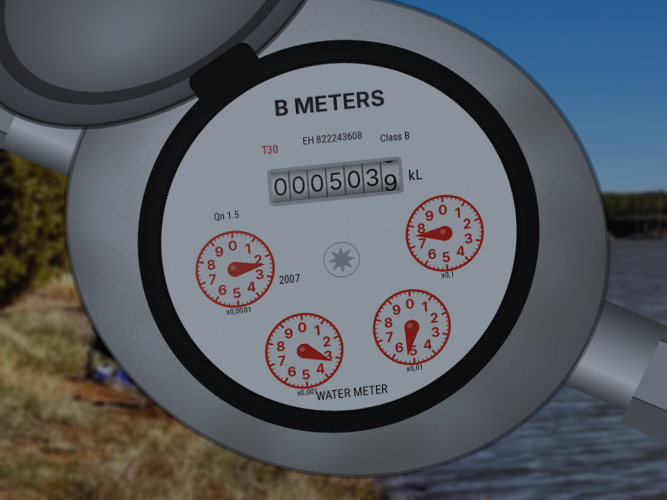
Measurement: 5038.7532kL
